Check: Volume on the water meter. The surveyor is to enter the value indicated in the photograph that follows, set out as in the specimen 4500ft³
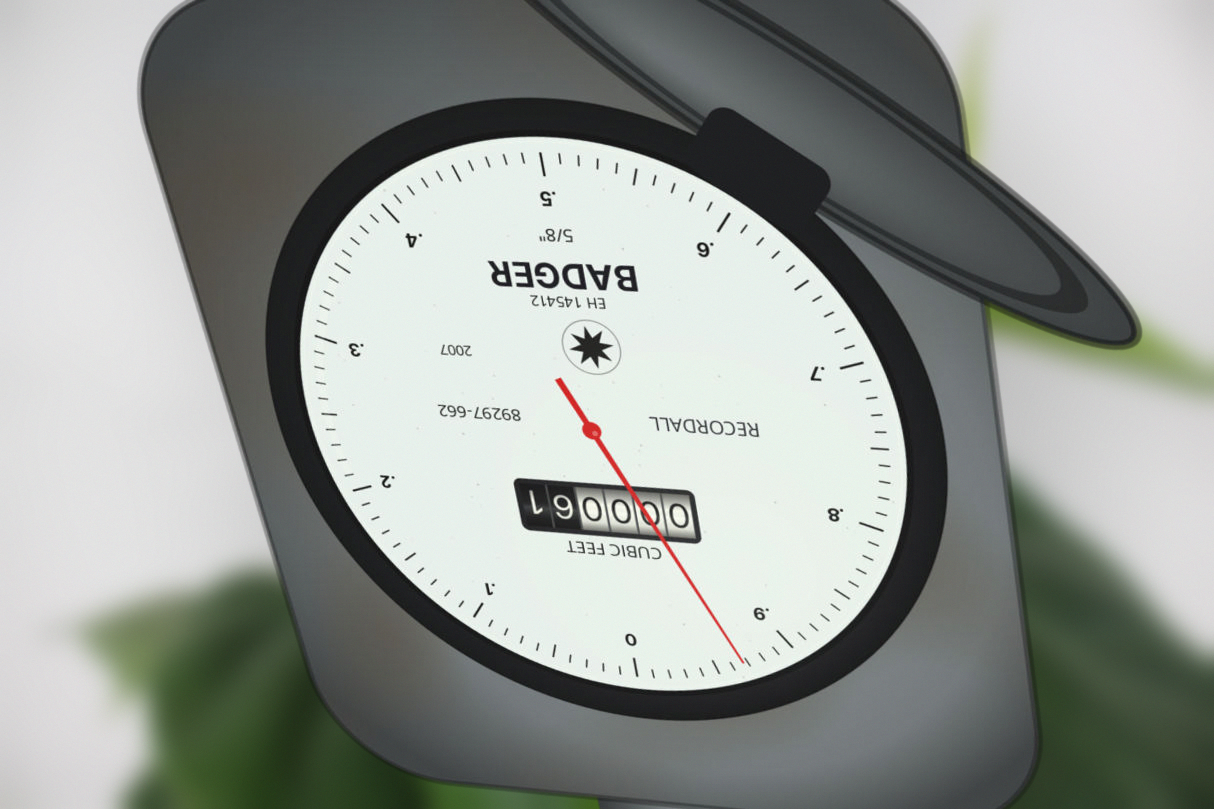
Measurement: 60.93ft³
